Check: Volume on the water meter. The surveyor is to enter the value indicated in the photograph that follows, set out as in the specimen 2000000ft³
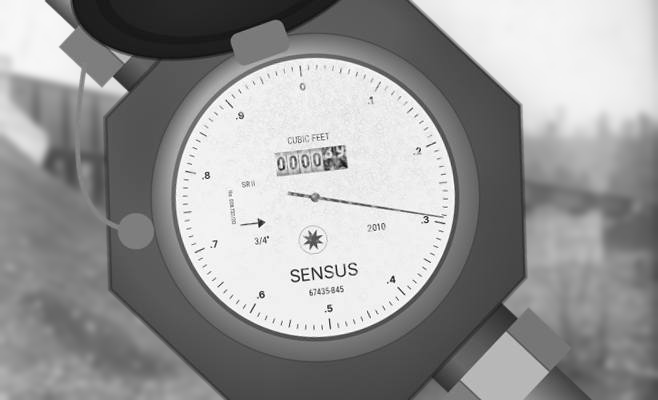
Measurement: 39.29ft³
